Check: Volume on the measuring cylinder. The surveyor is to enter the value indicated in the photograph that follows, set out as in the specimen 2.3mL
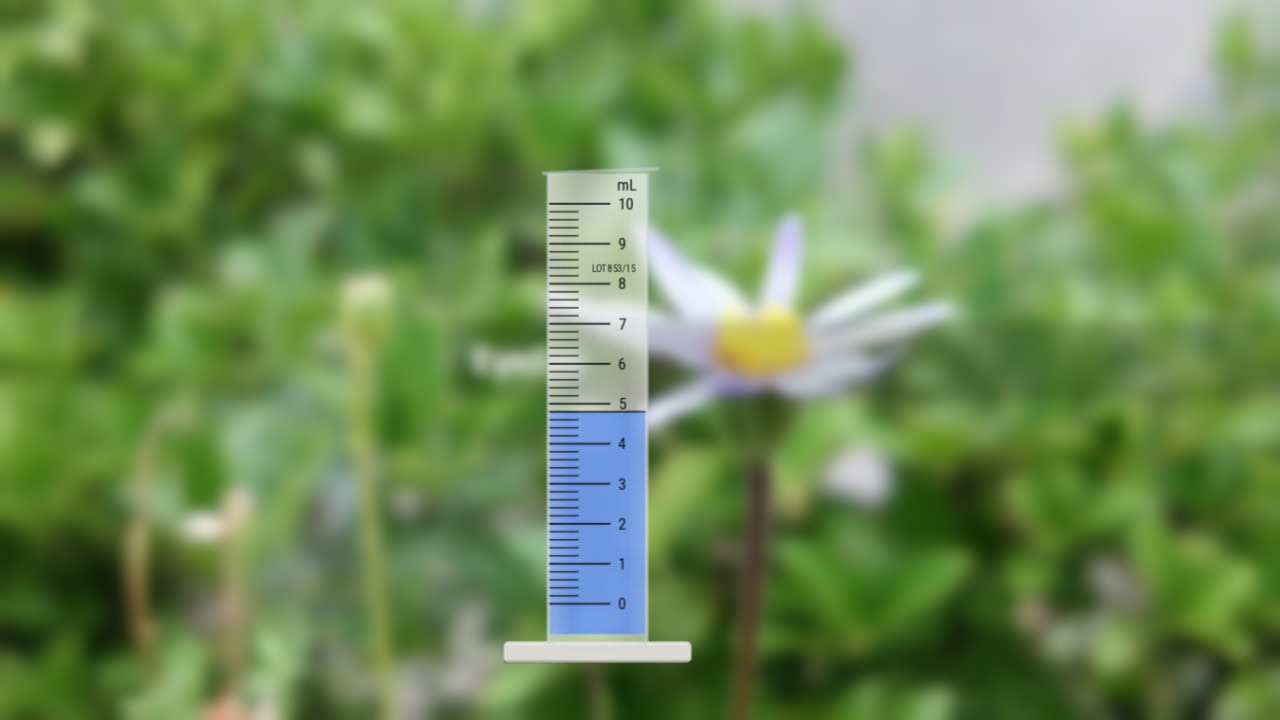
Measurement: 4.8mL
